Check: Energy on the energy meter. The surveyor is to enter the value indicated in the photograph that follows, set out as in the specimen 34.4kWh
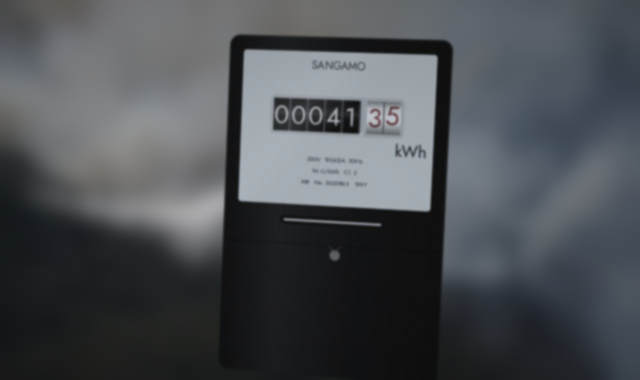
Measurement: 41.35kWh
